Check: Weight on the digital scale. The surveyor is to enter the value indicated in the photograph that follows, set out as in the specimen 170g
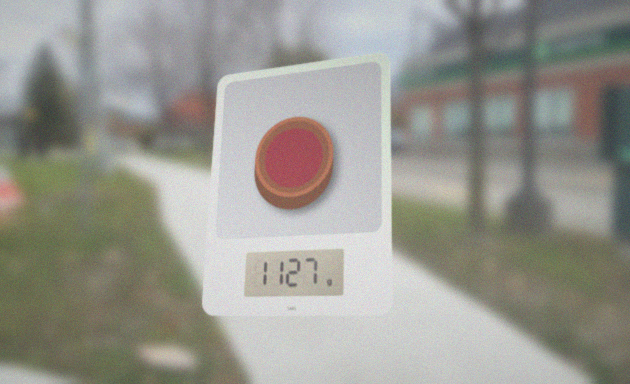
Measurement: 1127g
